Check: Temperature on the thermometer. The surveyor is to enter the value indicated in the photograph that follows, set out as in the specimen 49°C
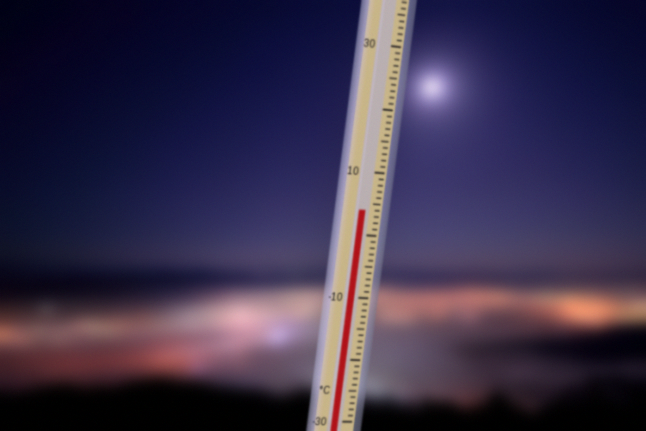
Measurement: 4°C
